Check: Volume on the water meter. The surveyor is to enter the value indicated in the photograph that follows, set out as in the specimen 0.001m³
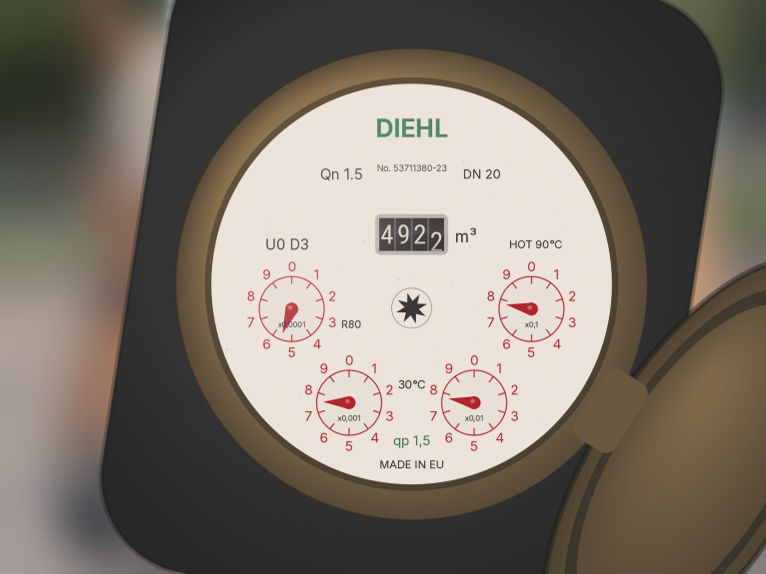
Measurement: 4921.7775m³
